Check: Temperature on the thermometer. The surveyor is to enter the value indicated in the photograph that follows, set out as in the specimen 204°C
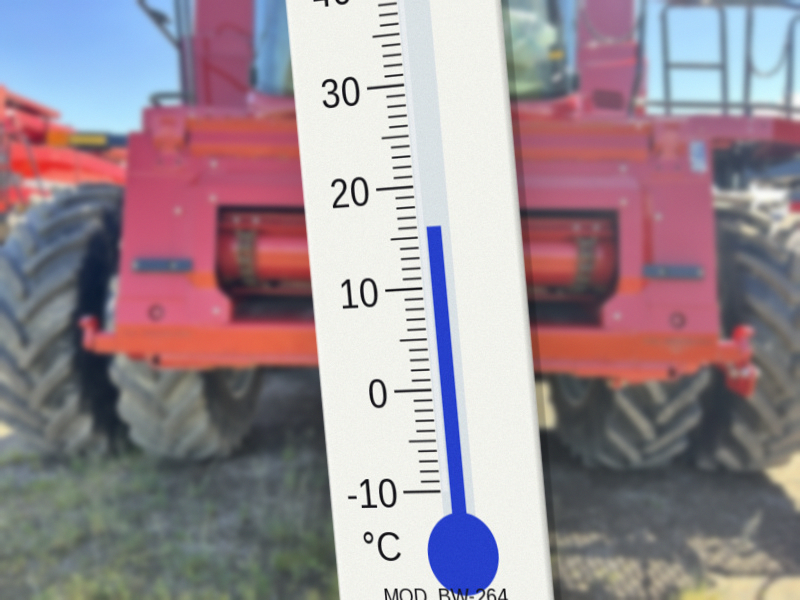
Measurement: 16°C
